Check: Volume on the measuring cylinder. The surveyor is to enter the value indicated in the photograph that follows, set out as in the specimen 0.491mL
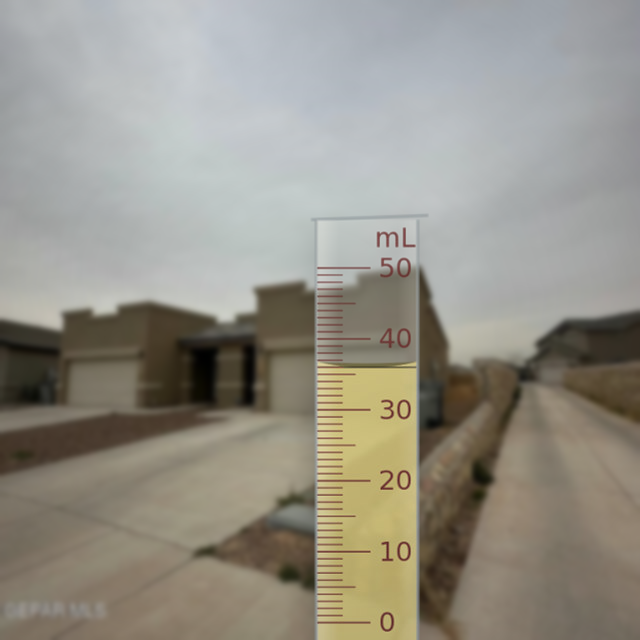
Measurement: 36mL
